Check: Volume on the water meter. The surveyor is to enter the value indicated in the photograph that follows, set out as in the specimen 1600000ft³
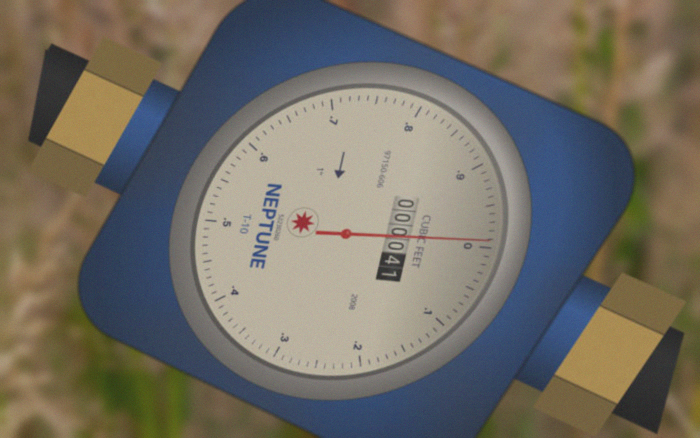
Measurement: 40.99ft³
